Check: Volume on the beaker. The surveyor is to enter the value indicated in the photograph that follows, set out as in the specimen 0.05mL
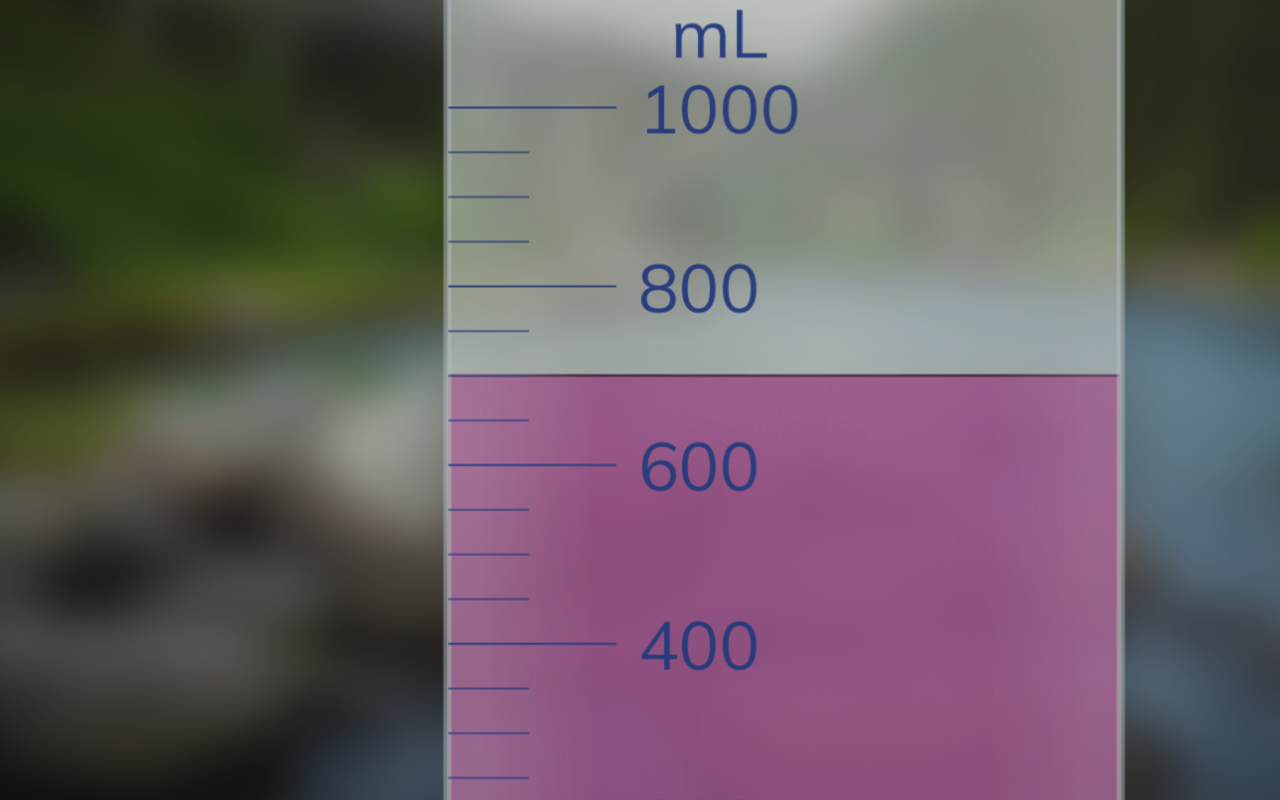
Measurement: 700mL
